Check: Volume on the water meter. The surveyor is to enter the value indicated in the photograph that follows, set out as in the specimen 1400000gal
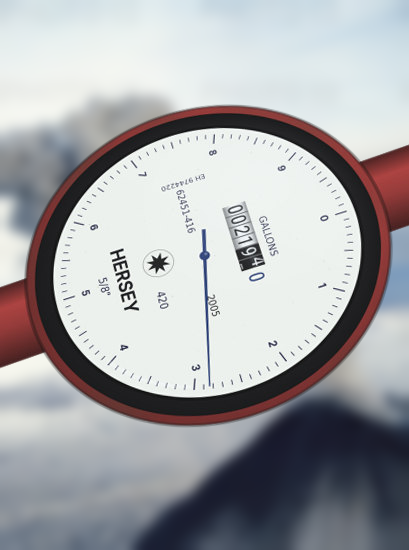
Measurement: 21942.8gal
